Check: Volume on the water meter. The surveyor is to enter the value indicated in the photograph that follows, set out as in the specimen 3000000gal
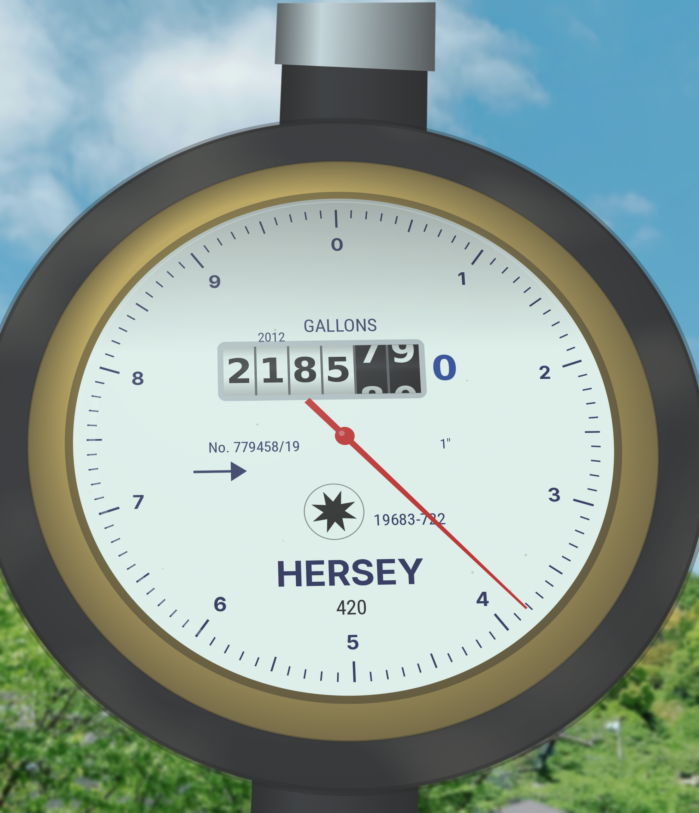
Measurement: 2185793.8gal
